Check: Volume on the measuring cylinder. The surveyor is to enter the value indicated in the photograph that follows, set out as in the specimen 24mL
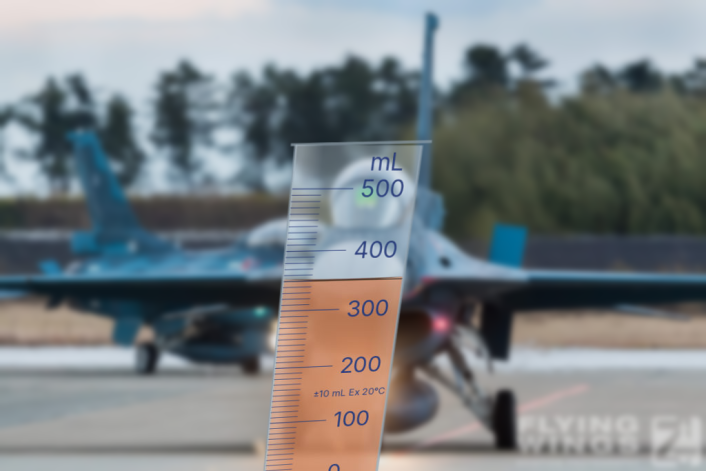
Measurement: 350mL
